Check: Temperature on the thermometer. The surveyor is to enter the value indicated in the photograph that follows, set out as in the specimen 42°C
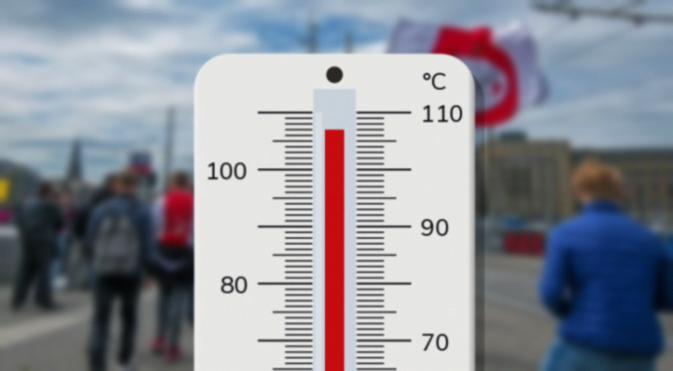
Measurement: 107°C
